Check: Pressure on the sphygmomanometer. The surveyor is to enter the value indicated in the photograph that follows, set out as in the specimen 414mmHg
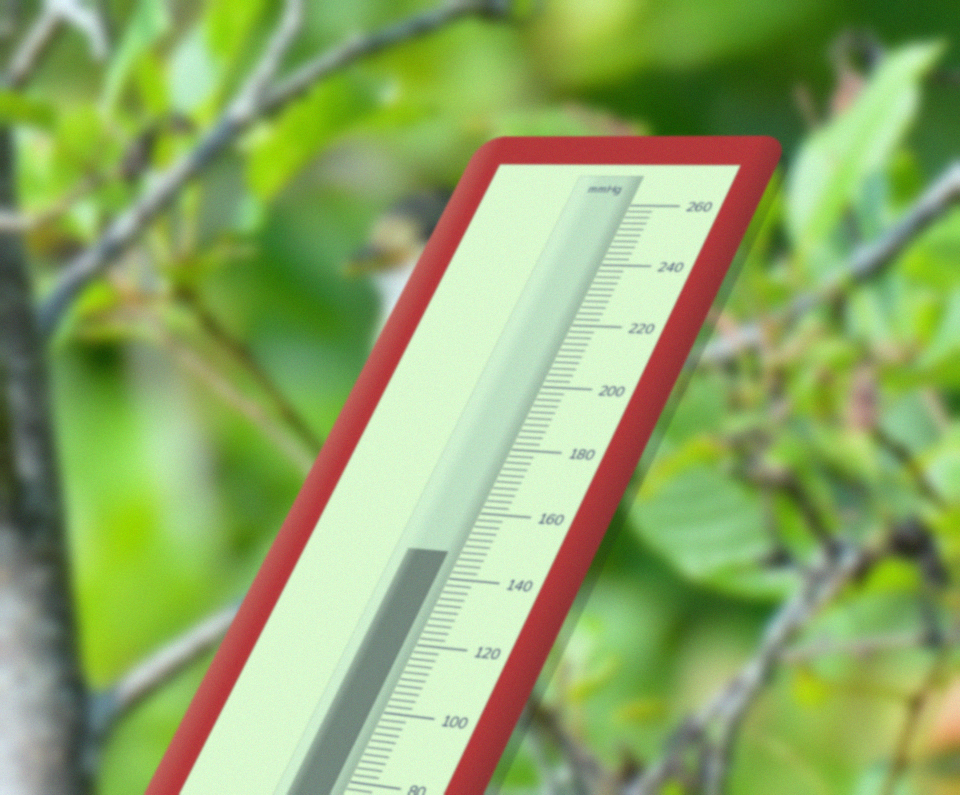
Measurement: 148mmHg
